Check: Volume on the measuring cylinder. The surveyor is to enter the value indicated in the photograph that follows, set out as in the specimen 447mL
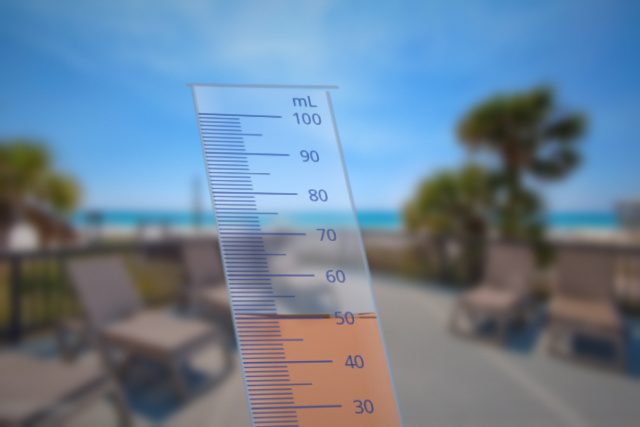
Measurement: 50mL
